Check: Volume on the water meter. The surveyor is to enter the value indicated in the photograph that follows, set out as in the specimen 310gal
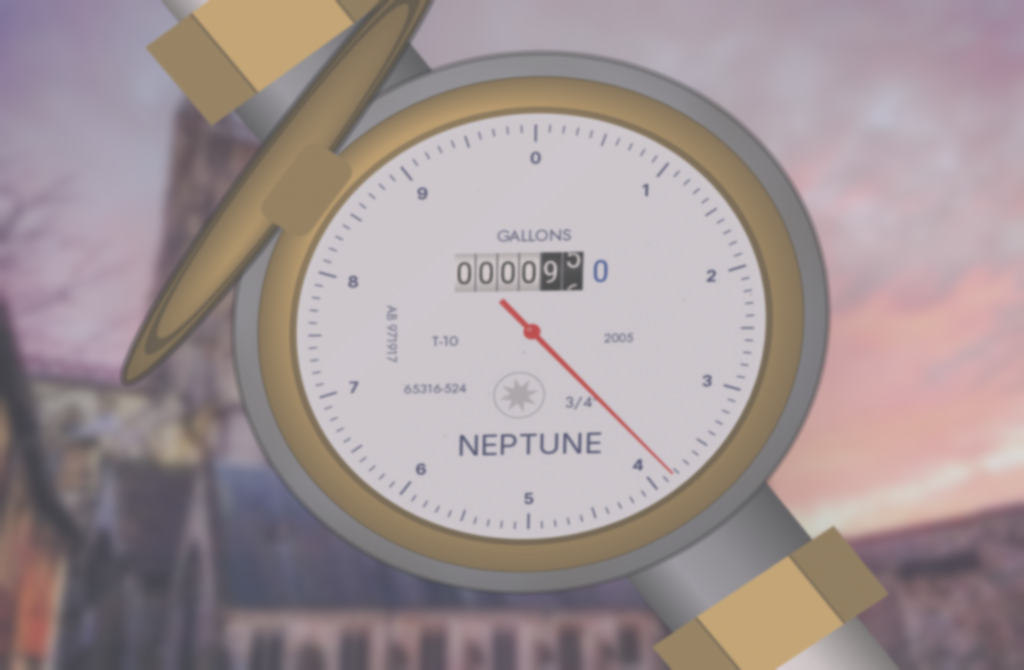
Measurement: 953.8gal
